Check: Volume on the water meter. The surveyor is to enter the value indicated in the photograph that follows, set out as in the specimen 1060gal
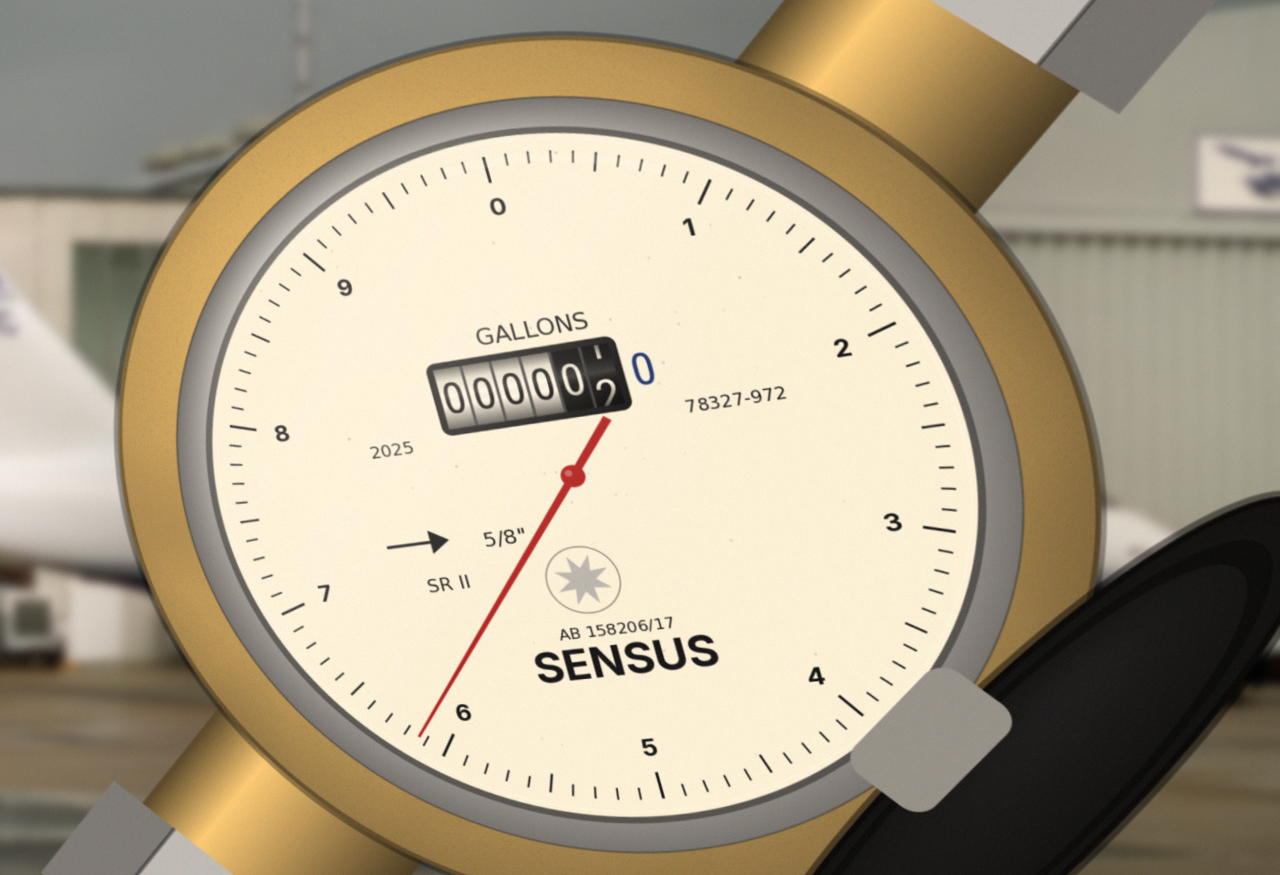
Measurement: 16.1gal
